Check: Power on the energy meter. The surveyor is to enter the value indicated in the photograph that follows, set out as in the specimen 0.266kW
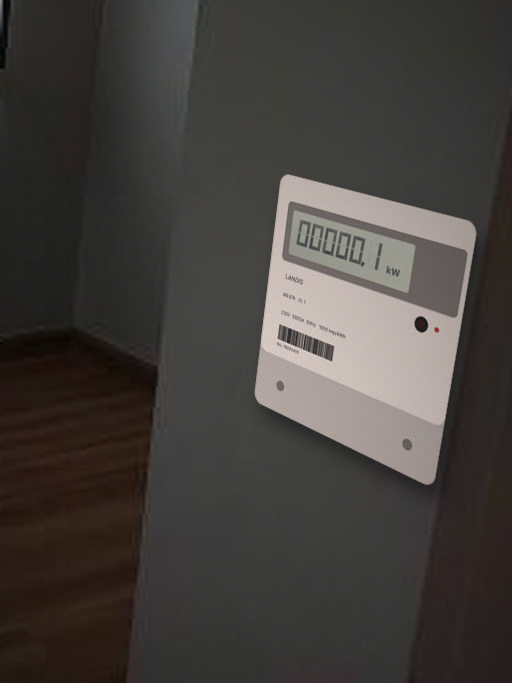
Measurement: 0.1kW
